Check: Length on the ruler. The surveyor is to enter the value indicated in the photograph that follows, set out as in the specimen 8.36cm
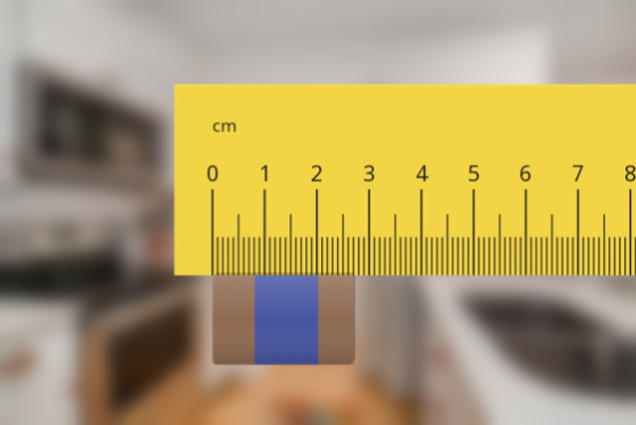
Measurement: 2.7cm
